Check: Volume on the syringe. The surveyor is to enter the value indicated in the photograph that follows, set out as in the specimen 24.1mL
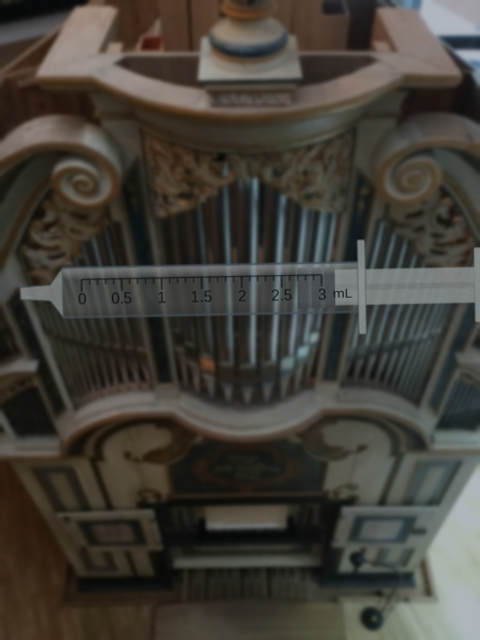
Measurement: 2.7mL
